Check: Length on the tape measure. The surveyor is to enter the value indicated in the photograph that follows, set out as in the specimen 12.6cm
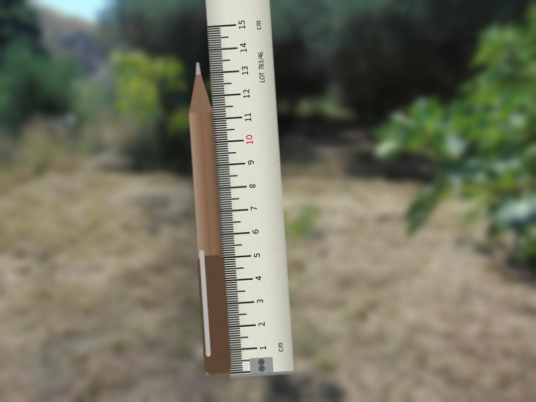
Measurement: 13.5cm
